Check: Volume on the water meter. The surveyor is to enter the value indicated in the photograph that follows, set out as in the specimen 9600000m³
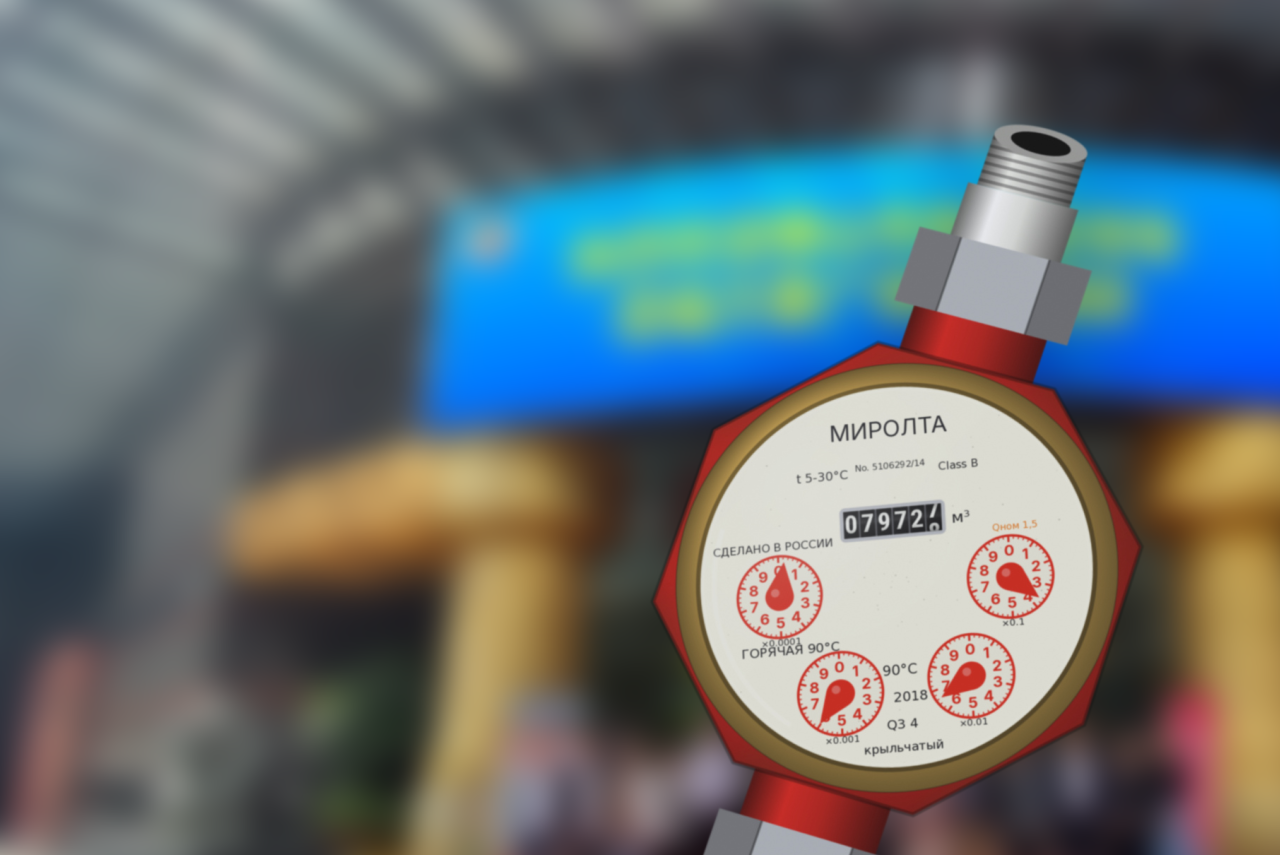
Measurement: 79727.3660m³
